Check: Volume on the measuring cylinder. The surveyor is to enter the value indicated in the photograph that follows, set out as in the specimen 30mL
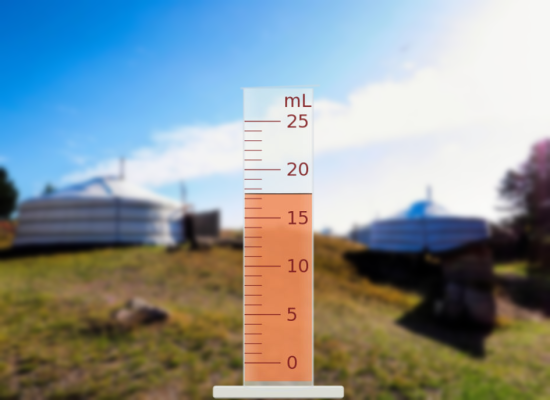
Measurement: 17.5mL
